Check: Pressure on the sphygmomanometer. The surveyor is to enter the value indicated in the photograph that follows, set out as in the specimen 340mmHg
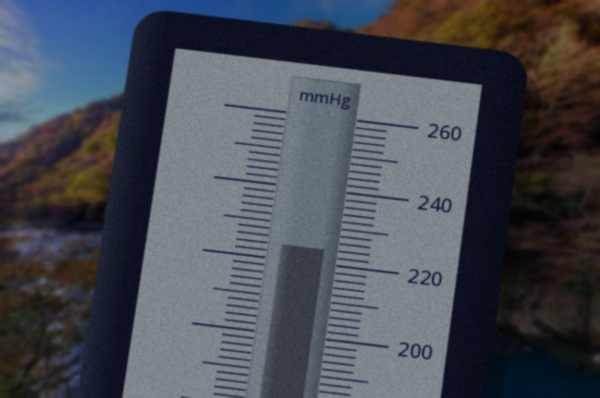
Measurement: 224mmHg
